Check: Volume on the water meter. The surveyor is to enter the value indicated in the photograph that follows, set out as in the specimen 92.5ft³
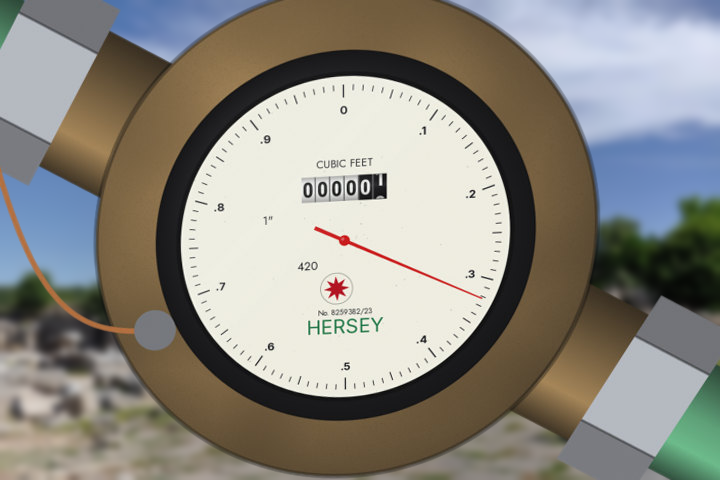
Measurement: 1.32ft³
